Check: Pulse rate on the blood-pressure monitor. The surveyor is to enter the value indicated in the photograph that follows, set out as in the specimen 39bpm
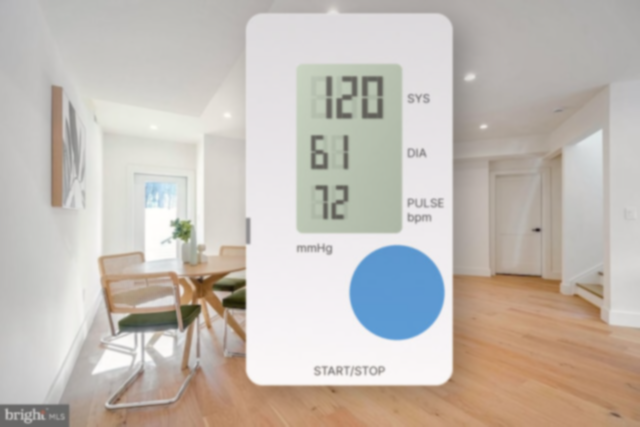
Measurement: 72bpm
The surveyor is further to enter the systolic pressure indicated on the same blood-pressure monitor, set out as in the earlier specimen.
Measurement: 120mmHg
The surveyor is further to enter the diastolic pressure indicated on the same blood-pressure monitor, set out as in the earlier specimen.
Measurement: 61mmHg
